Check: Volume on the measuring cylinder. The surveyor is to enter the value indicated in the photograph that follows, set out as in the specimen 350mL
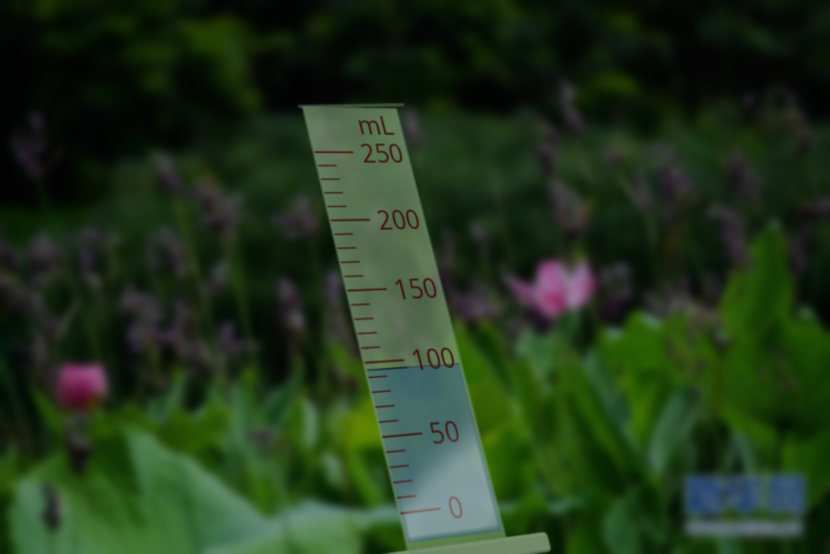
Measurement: 95mL
